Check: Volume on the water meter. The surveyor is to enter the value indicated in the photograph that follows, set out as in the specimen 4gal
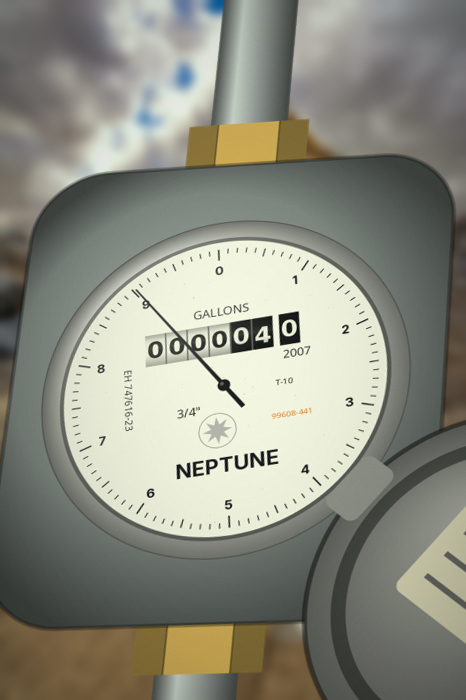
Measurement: 39.0gal
